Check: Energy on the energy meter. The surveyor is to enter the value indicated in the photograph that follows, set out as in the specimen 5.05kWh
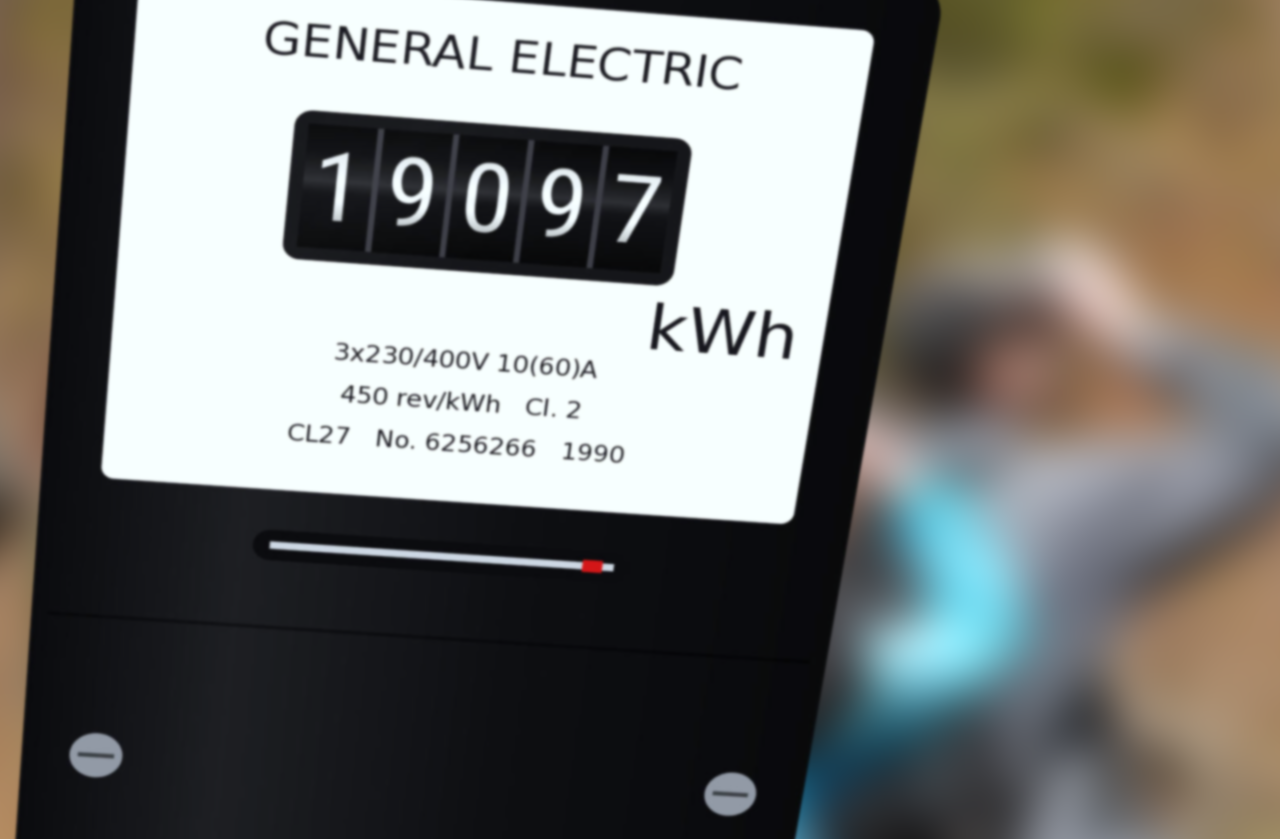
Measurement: 19097kWh
